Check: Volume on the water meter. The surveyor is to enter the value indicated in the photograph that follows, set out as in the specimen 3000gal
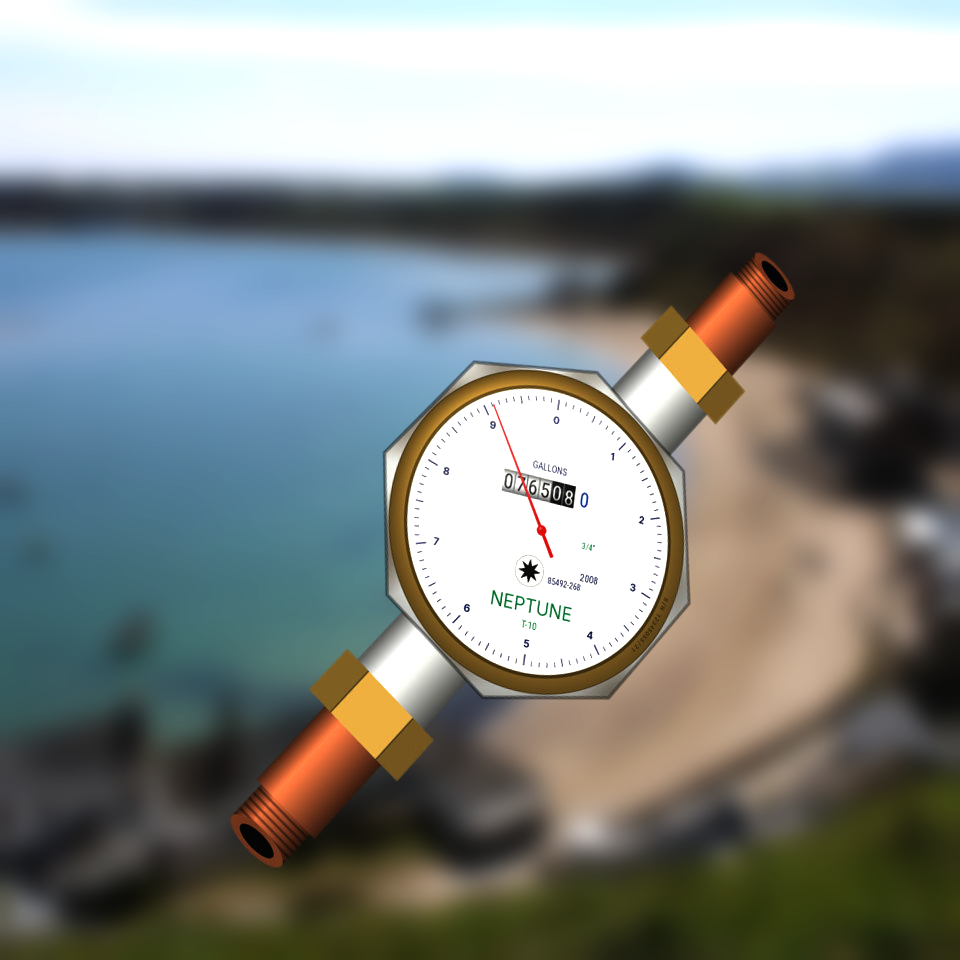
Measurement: 765079.1gal
